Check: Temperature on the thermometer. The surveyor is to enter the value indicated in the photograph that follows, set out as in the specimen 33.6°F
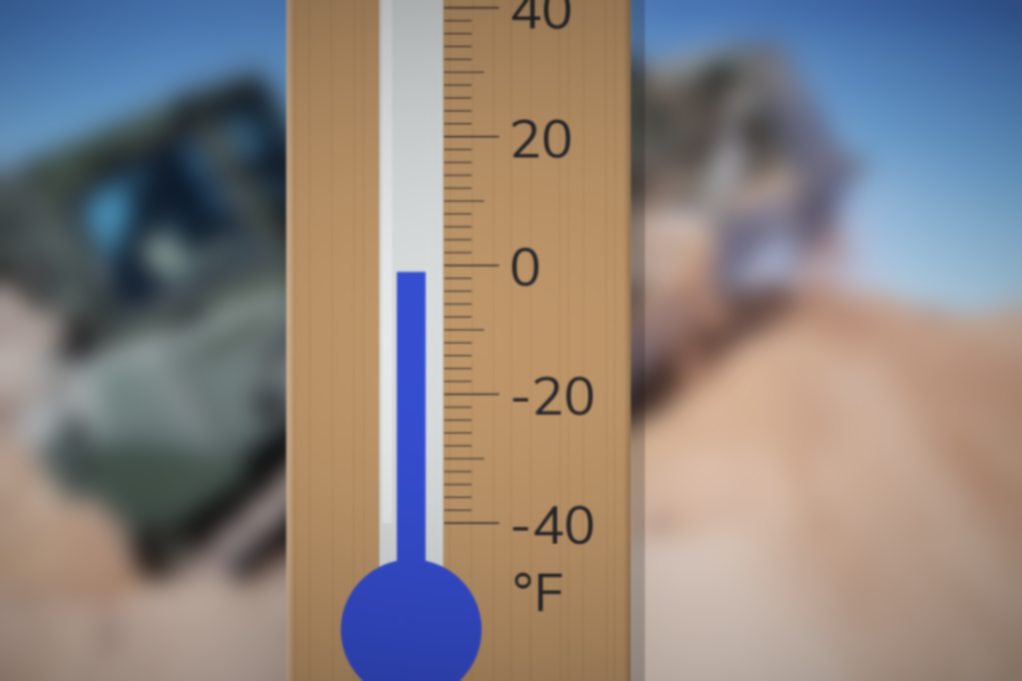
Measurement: -1°F
